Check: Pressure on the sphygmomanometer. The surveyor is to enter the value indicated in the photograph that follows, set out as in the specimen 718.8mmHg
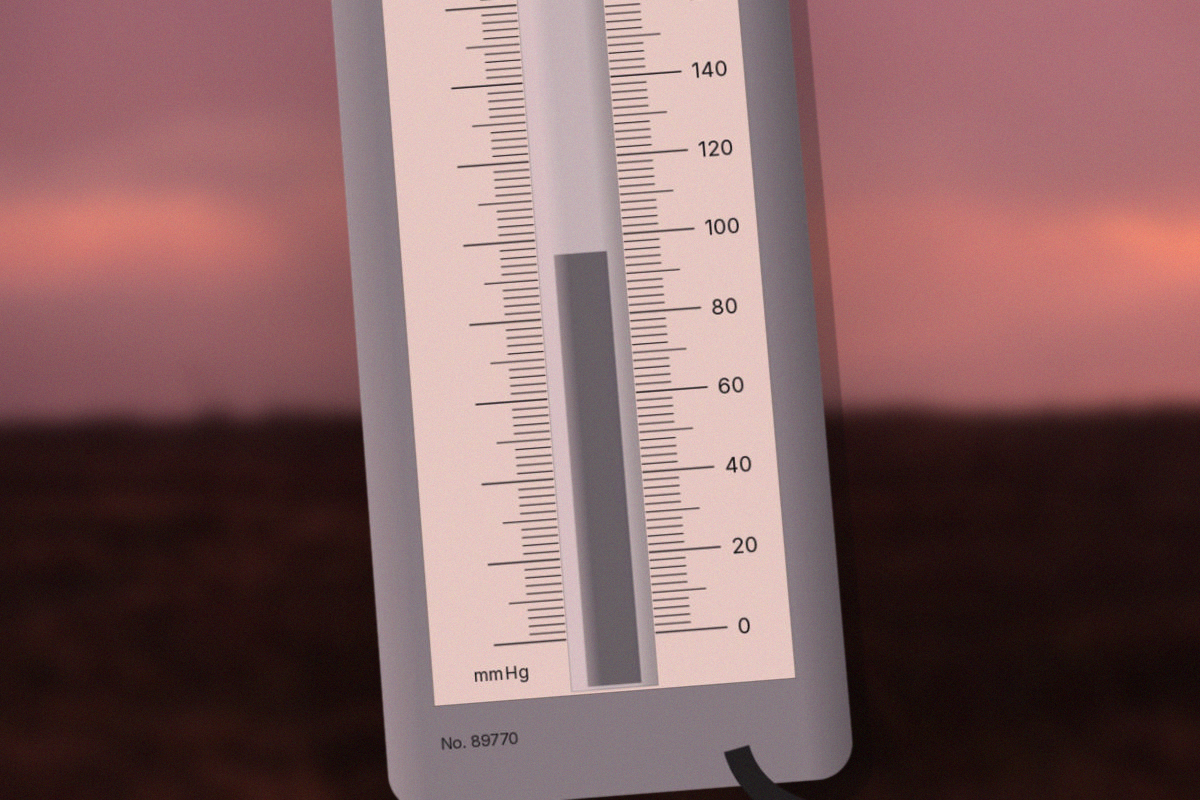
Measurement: 96mmHg
